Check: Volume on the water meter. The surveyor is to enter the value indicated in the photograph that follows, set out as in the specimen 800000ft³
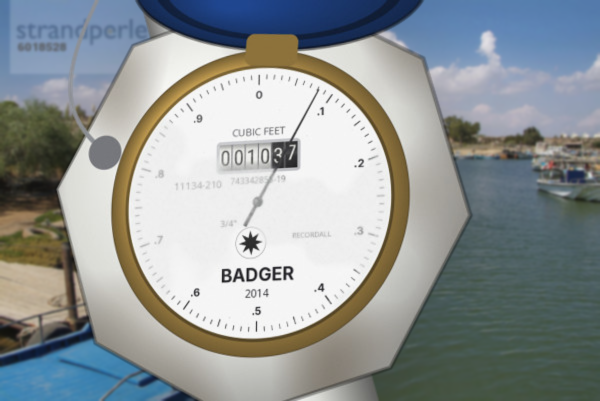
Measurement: 1037.08ft³
